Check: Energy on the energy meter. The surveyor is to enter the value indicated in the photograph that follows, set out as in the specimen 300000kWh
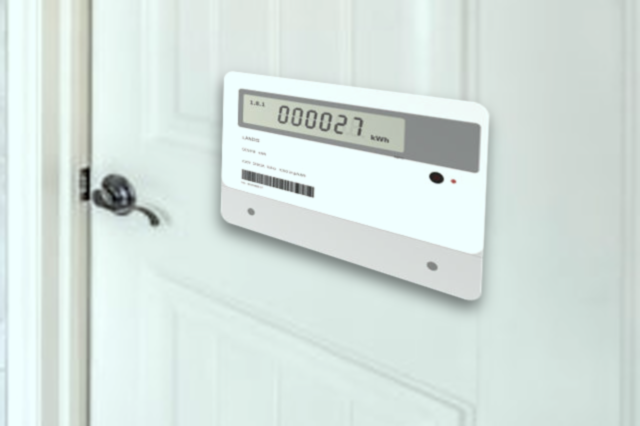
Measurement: 27kWh
